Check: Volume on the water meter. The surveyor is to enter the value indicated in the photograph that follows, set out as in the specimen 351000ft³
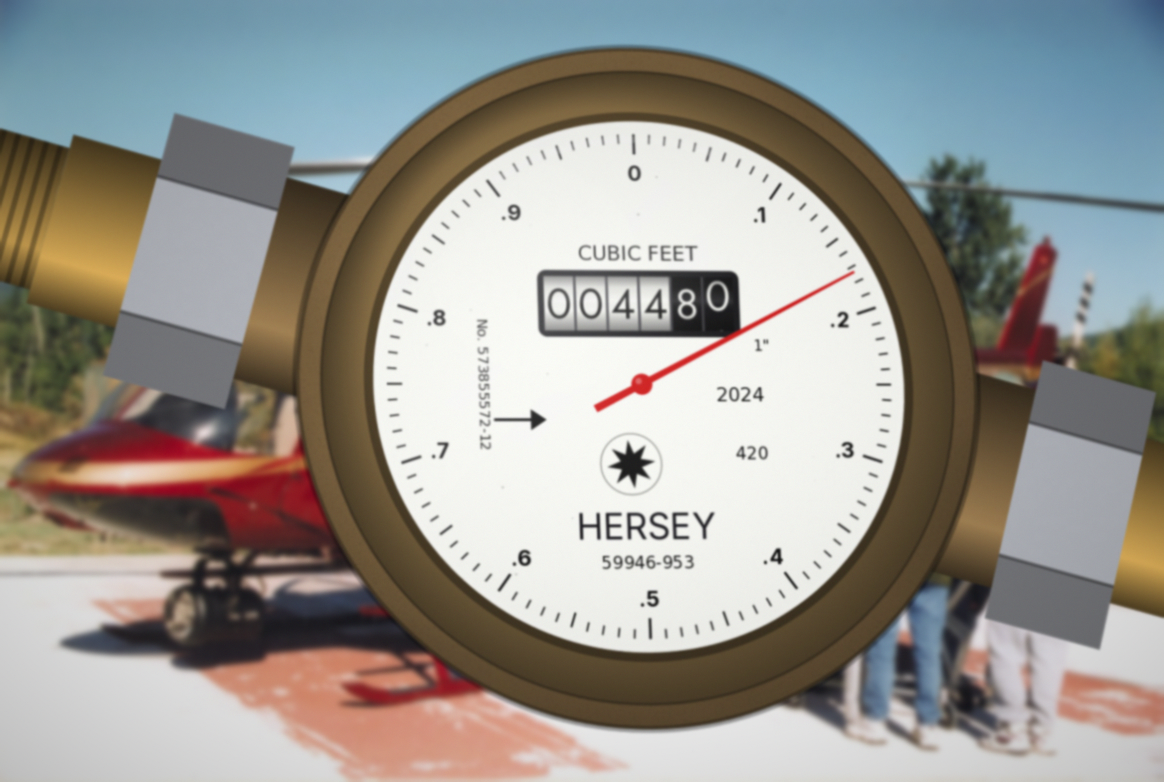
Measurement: 4480.17ft³
